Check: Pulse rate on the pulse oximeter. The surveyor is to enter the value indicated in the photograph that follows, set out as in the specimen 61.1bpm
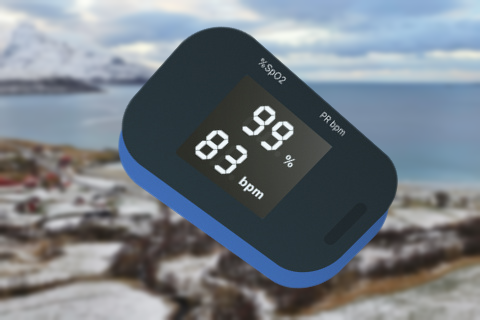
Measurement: 83bpm
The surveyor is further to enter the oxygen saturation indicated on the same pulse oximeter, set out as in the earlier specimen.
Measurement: 99%
